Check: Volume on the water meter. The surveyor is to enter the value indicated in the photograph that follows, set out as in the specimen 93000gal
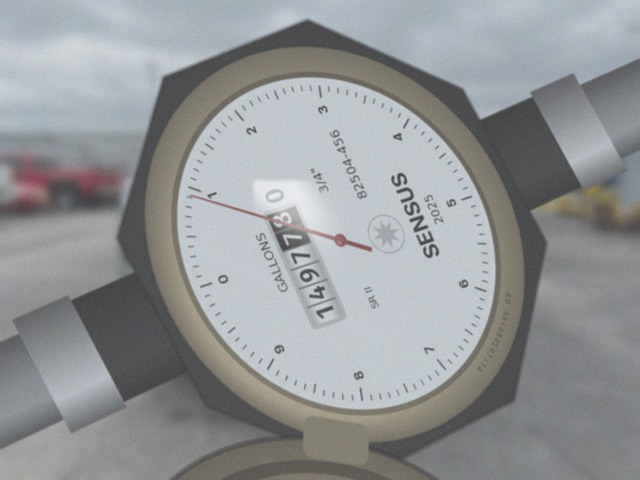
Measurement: 1497780.9gal
